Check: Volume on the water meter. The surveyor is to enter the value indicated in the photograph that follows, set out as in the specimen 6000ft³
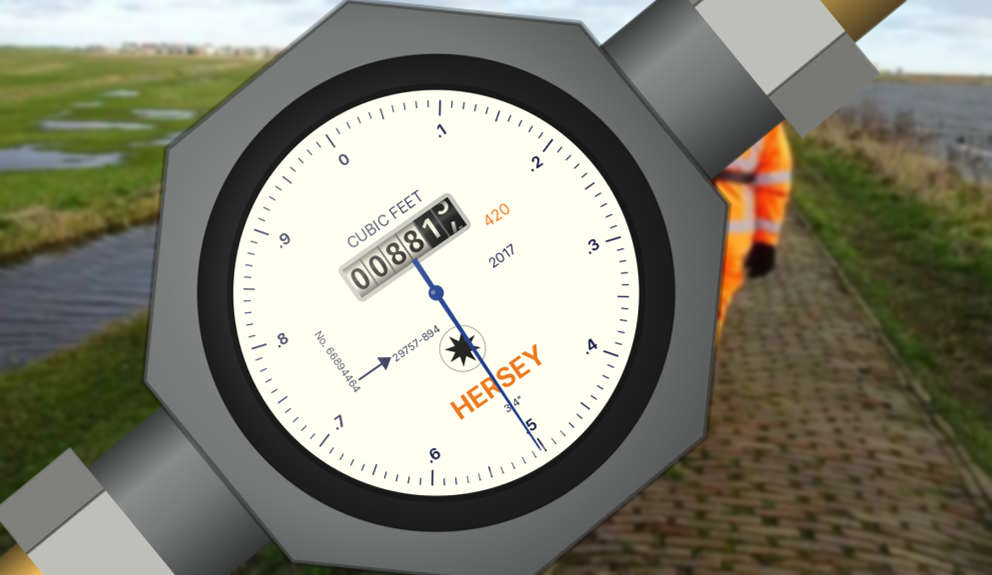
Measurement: 8813.50ft³
